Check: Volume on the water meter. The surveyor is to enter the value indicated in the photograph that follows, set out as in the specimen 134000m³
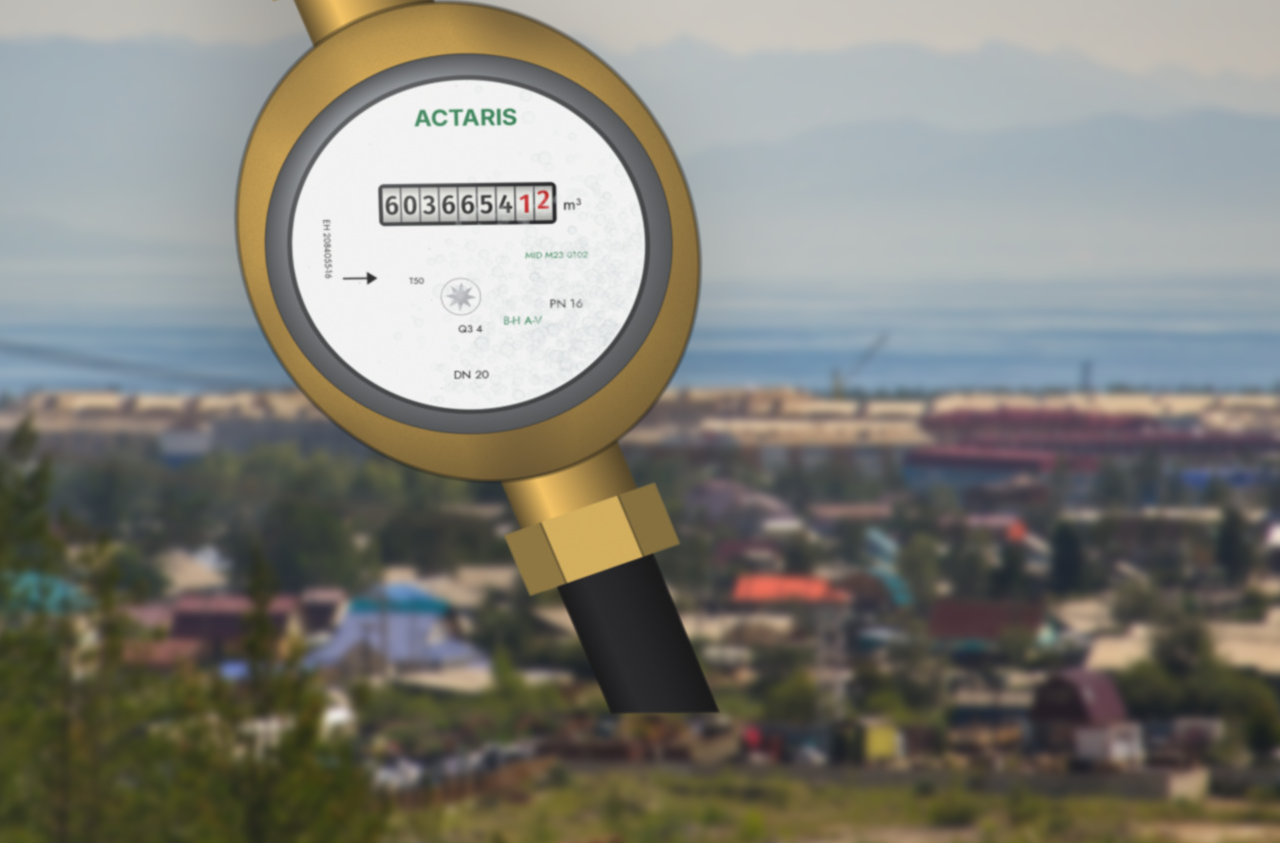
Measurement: 6036654.12m³
